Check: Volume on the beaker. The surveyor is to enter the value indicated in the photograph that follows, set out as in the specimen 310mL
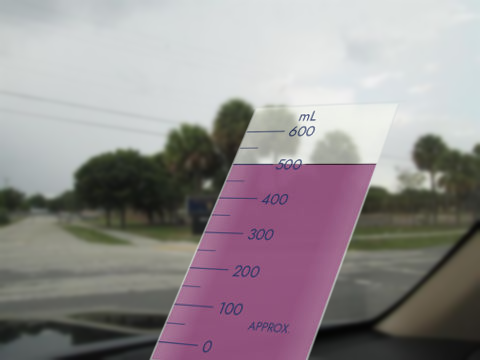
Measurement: 500mL
